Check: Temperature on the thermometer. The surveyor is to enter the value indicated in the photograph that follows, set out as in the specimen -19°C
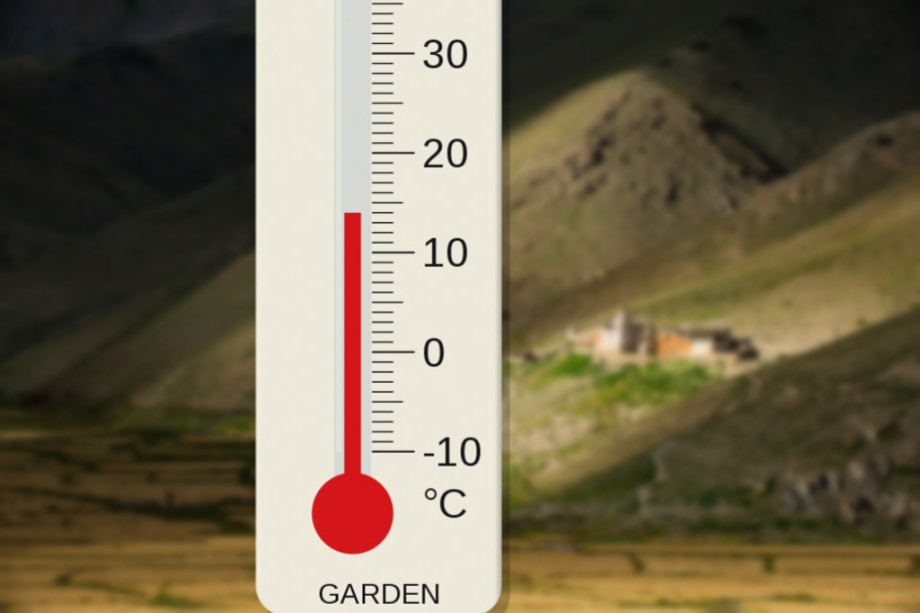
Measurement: 14°C
